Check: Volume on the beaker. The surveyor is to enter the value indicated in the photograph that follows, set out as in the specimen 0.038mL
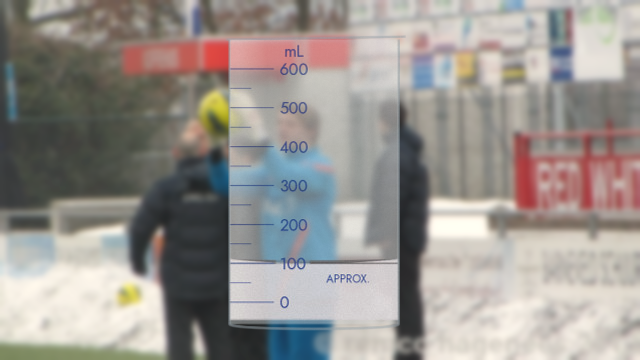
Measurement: 100mL
